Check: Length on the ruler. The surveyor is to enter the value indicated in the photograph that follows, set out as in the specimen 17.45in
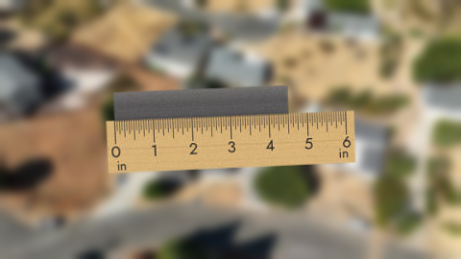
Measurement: 4.5in
